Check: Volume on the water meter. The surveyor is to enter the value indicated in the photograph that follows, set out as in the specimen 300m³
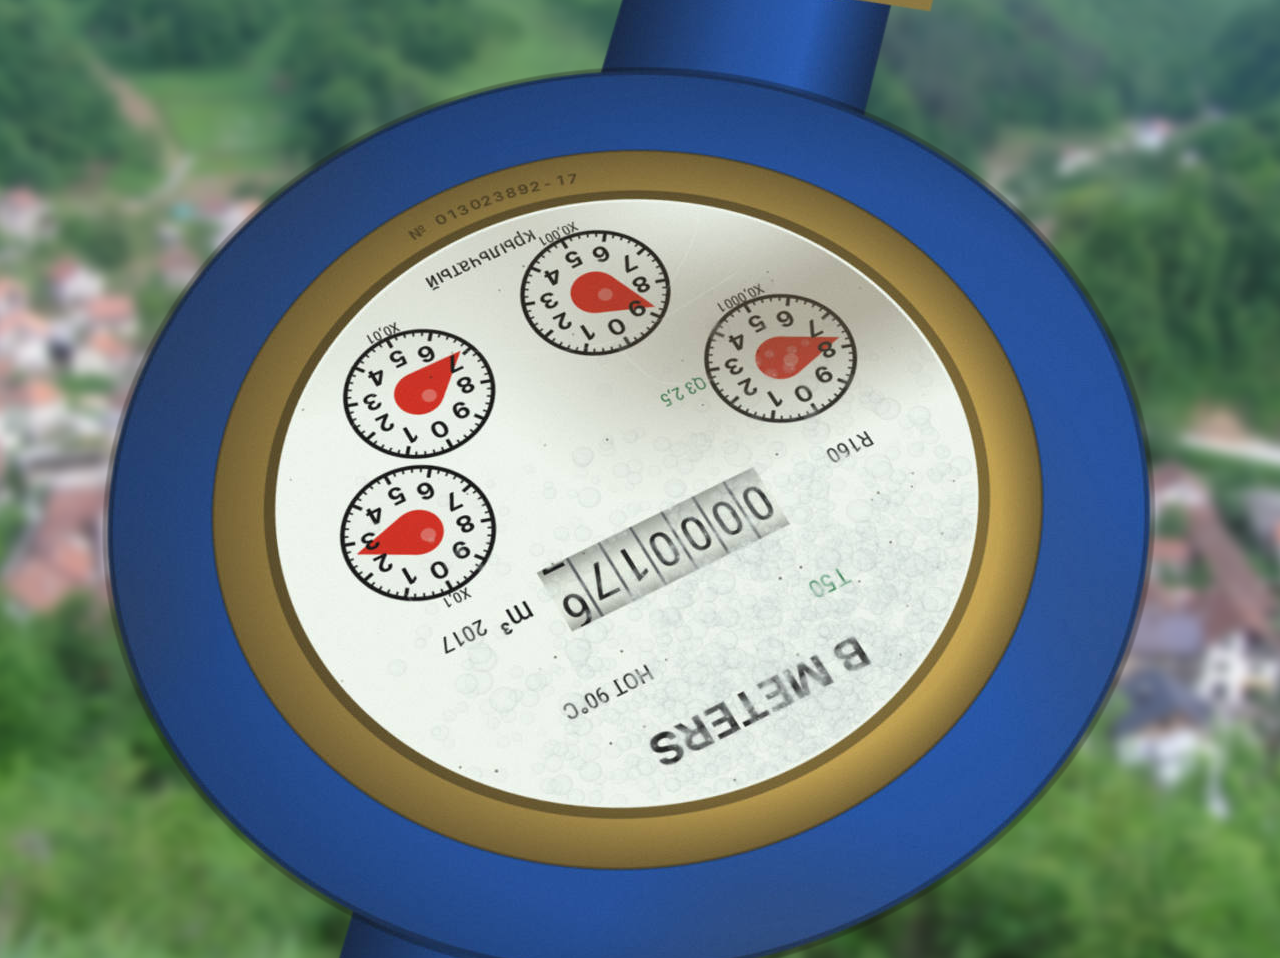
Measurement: 176.2687m³
